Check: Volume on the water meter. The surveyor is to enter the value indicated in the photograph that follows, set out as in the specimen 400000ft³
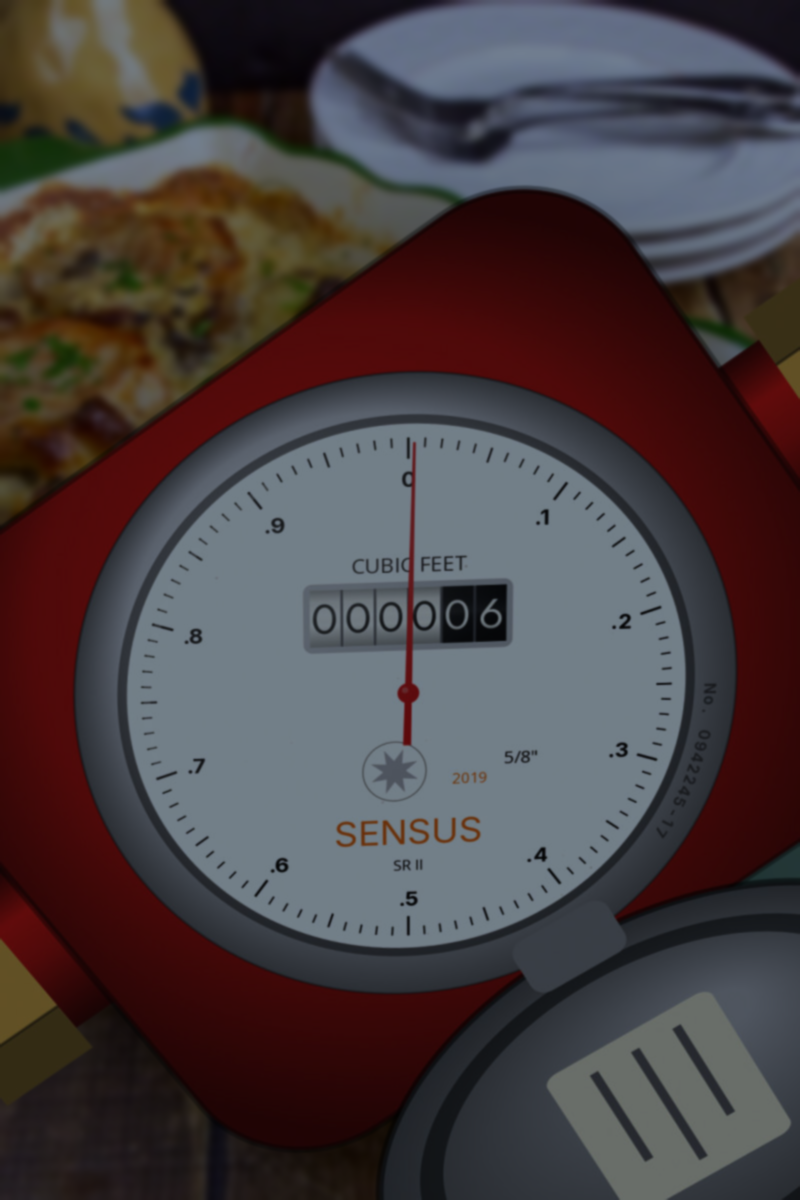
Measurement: 6.00ft³
